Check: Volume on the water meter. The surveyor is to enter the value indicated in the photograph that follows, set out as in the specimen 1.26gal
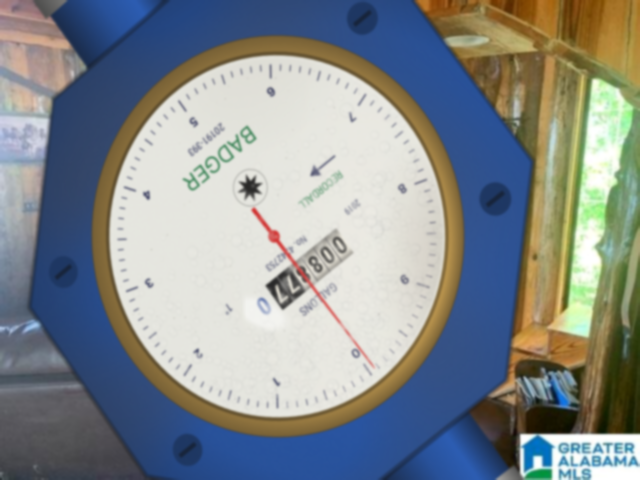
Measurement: 88769.9gal
